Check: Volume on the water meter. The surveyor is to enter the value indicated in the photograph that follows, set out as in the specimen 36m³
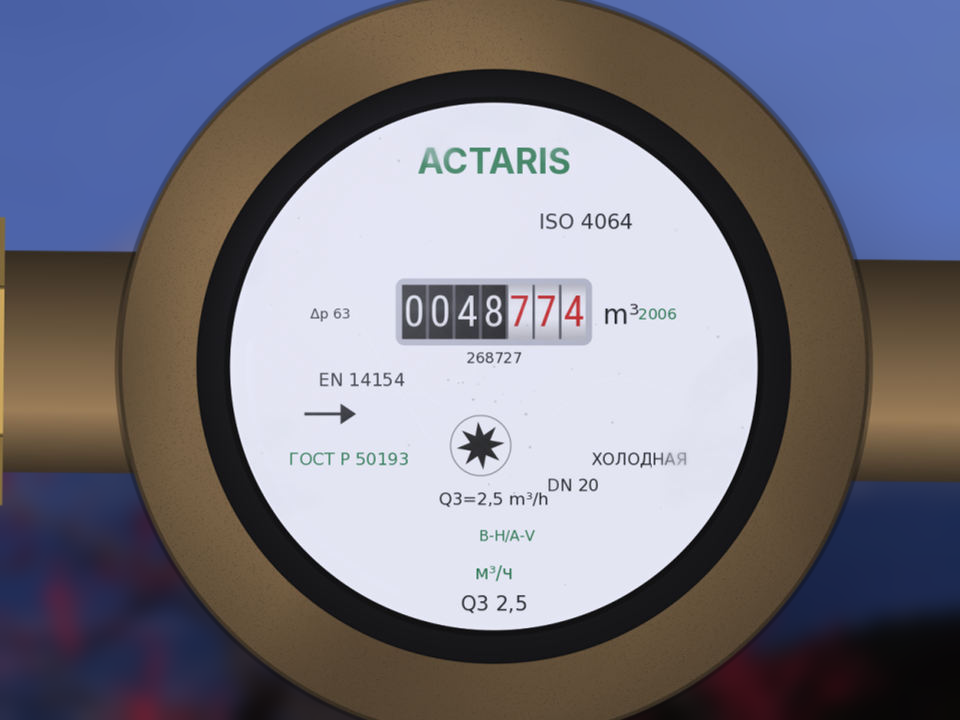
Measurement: 48.774m³
